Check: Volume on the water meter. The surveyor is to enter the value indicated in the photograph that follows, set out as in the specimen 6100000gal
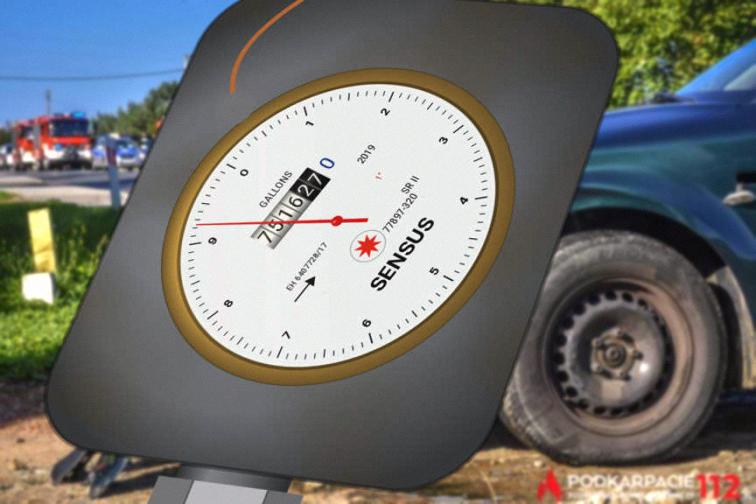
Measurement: 7516269.2gal
